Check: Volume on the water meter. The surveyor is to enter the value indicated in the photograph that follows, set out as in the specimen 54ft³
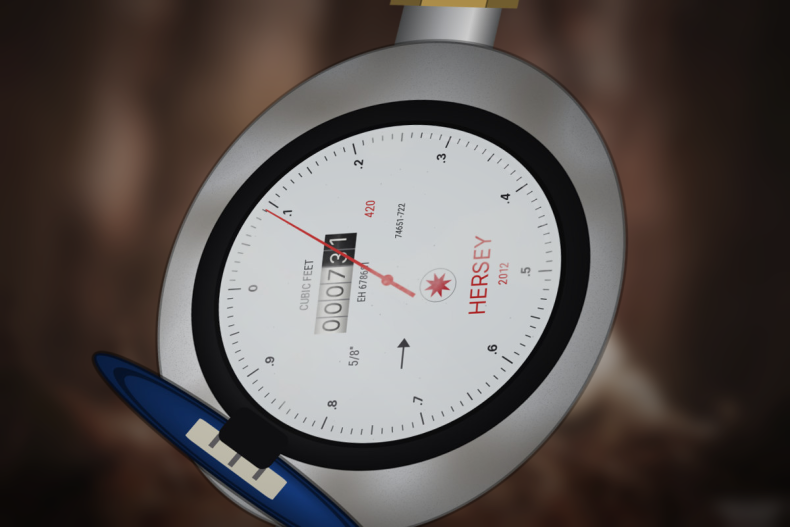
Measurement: 731.09ft³
